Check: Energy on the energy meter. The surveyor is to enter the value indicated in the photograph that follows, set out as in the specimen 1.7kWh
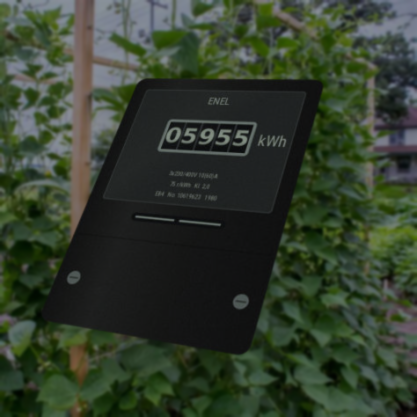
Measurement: 5955kWh
